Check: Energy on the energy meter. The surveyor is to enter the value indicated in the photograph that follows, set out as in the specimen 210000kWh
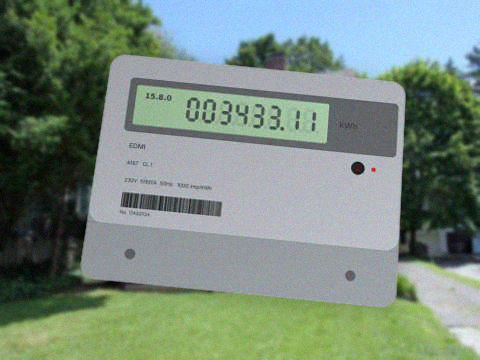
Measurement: 3433.11kWh
